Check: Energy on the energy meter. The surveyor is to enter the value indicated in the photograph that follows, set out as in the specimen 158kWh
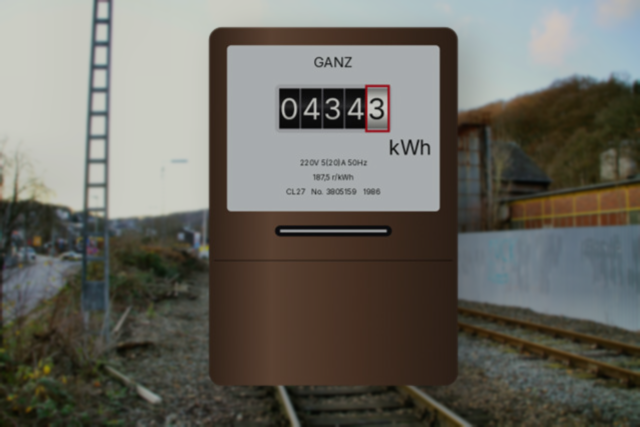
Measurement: 434.3kWh
